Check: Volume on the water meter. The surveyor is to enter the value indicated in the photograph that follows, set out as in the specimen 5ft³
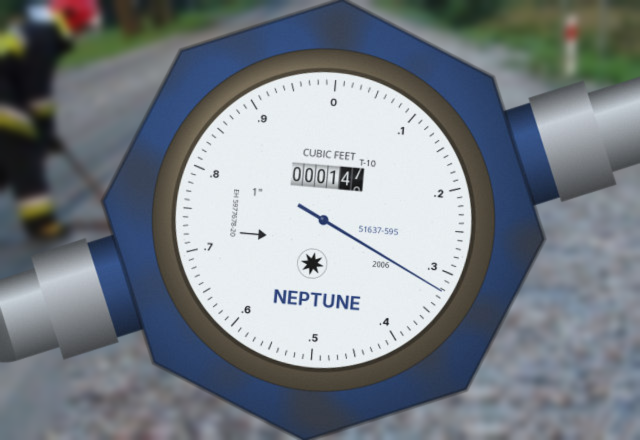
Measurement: 147.32ft³
